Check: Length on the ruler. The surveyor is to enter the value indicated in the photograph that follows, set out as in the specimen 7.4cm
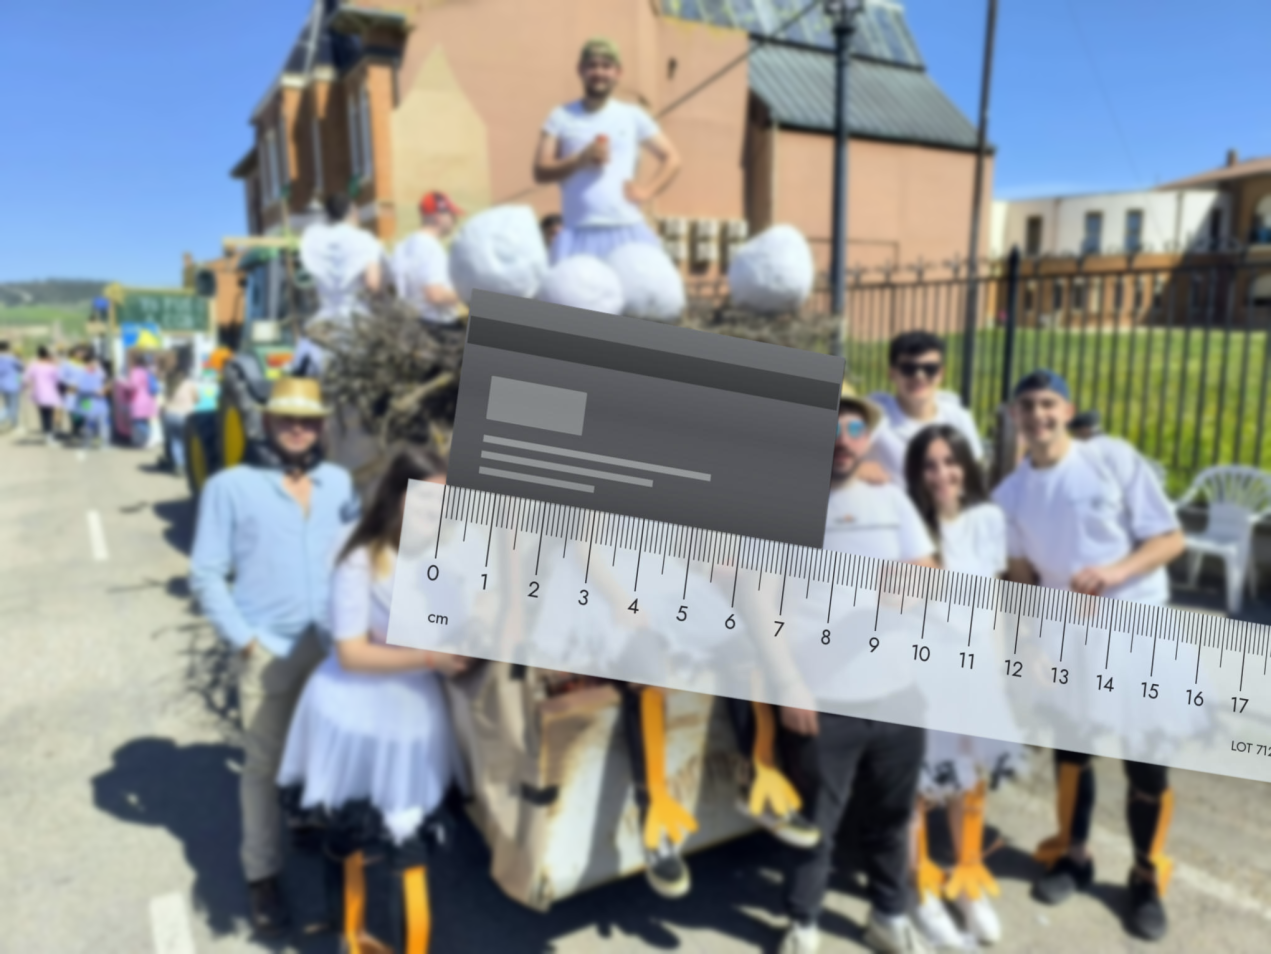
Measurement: 7.7cm
